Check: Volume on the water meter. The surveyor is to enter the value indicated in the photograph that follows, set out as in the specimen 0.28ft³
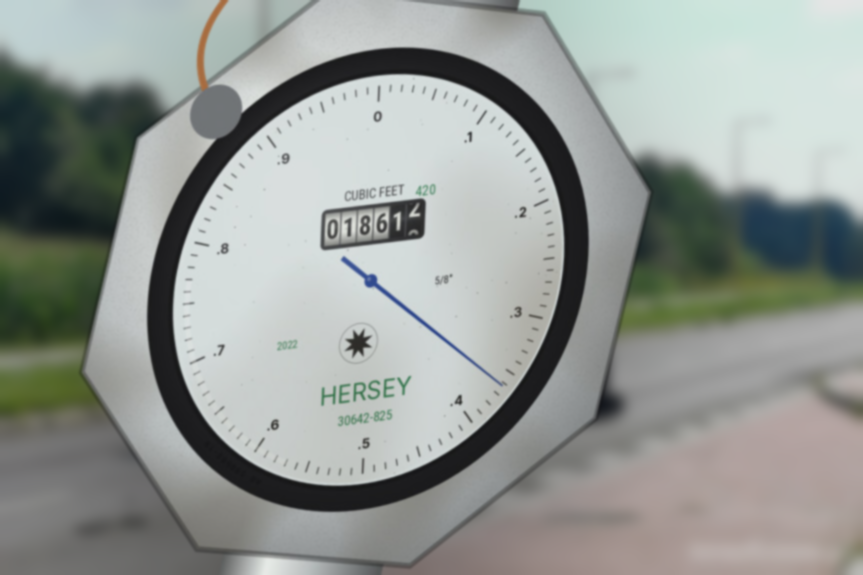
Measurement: 18612.36ft³
